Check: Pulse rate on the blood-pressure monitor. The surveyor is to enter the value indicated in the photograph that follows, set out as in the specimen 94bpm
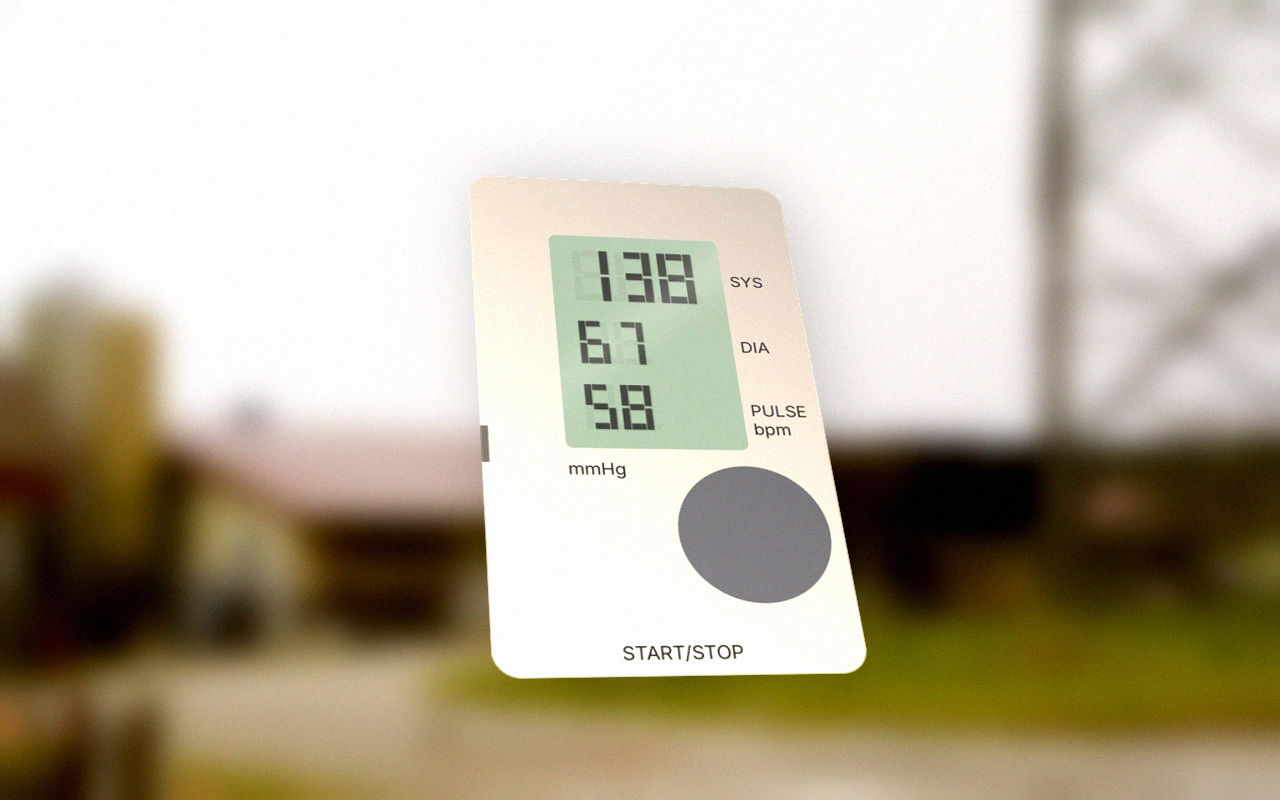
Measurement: 58bpm
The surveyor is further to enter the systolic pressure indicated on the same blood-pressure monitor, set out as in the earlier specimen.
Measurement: 138mmHg
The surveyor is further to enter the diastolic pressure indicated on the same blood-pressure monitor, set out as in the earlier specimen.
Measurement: 67mmHg
